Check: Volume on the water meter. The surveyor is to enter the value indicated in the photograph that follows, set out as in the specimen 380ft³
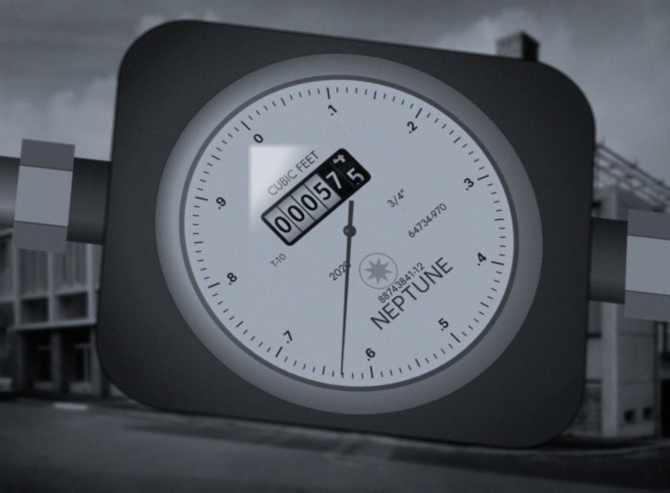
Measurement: 574.63ft³
